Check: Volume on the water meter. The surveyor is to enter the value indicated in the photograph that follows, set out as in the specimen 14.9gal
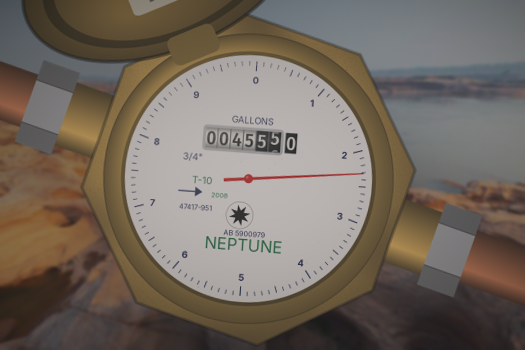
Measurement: 45552.3gal
